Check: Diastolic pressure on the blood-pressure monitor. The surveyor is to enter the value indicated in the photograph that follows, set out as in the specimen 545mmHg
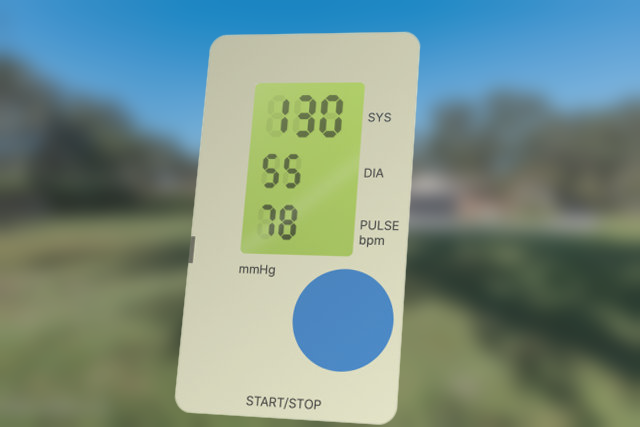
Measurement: 55mmHg
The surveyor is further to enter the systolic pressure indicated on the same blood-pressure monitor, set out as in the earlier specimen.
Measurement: 130mmHg
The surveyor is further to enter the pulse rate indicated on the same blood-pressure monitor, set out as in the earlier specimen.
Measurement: 78bpm
